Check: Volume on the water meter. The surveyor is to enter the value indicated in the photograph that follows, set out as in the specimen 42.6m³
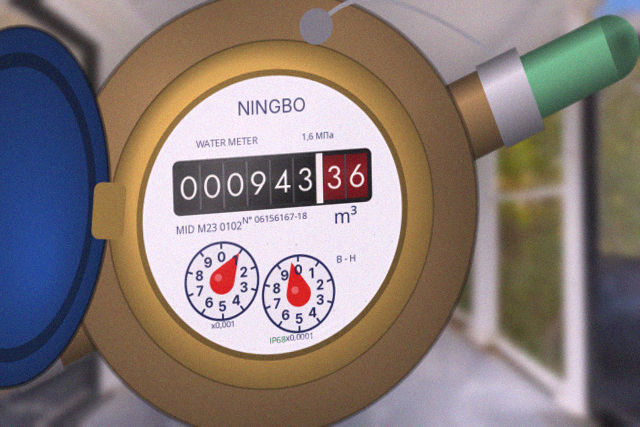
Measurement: 943.3609m³
